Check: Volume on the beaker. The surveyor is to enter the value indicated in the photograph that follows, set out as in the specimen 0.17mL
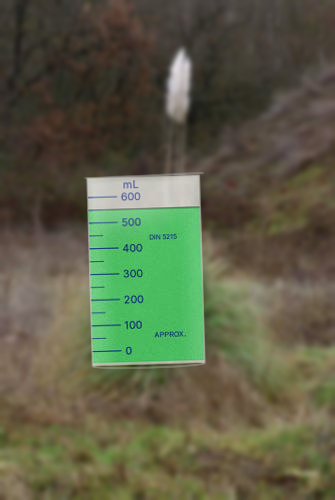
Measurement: 550mL
